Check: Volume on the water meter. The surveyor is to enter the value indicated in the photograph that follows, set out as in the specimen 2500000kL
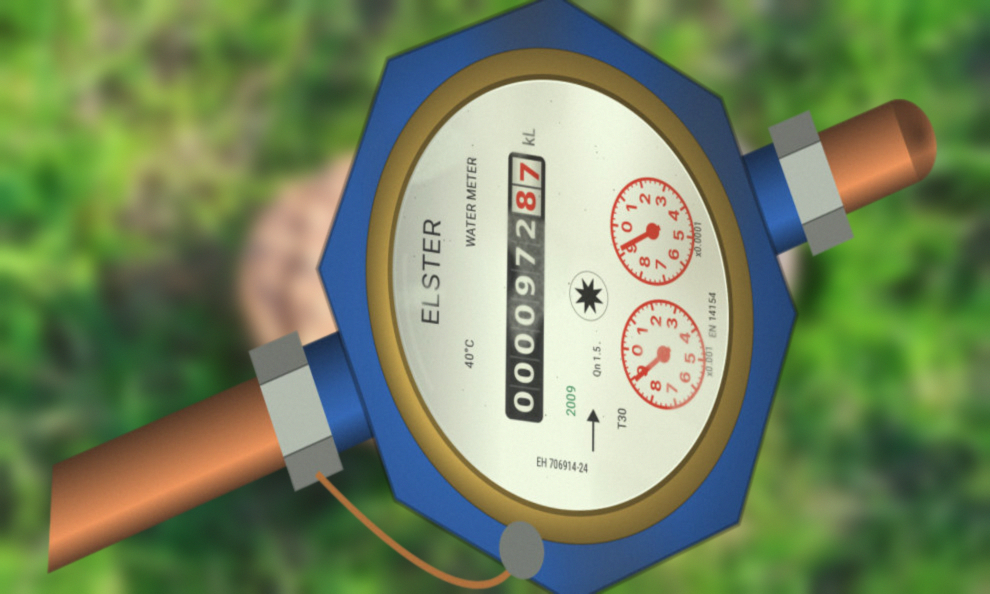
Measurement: 972.8689kL
